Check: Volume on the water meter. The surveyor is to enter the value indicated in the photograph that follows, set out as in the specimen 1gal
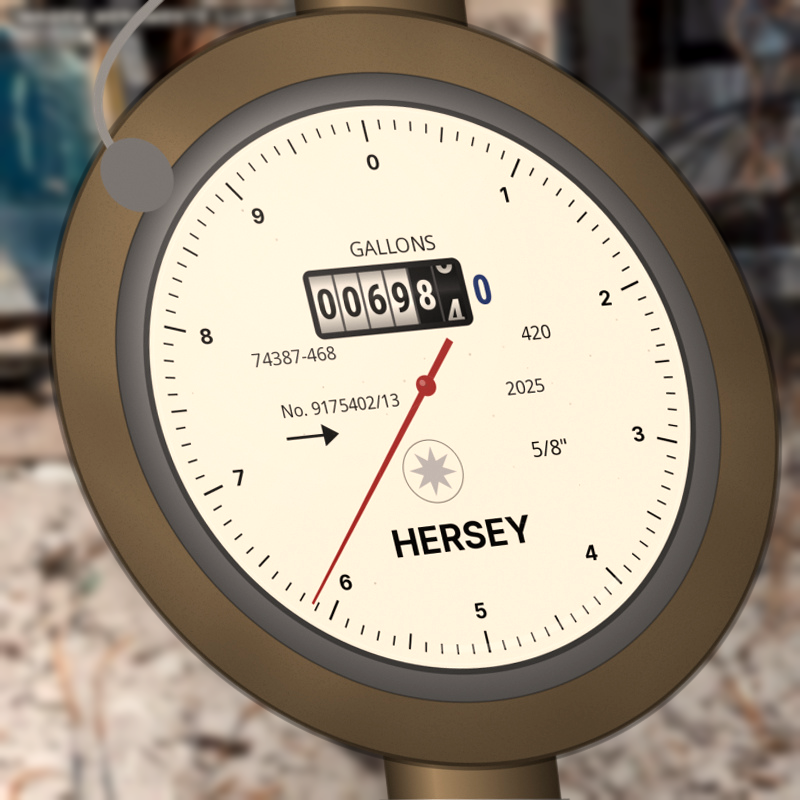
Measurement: 69836.1gal
